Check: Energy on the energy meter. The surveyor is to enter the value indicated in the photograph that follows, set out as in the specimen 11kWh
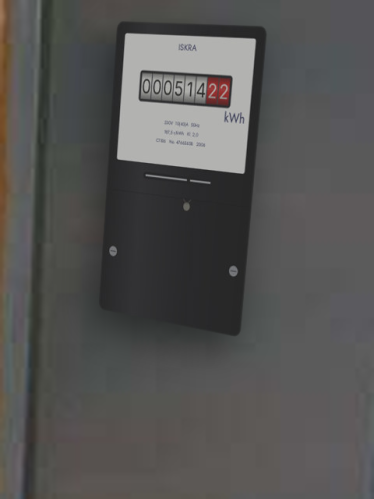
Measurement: 514.22kWh
